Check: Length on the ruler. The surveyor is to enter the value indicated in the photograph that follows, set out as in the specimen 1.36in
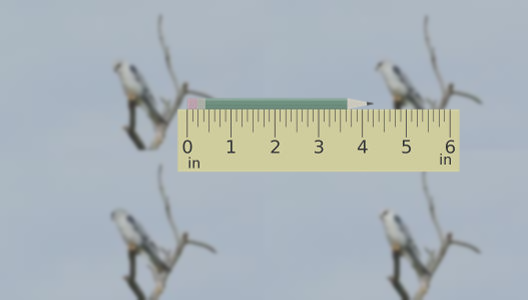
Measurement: 4.25in
